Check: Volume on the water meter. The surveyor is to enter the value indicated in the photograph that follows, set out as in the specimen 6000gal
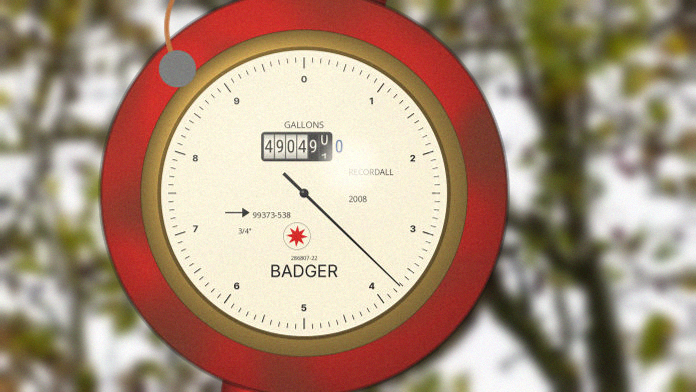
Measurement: 4904903.7gal
